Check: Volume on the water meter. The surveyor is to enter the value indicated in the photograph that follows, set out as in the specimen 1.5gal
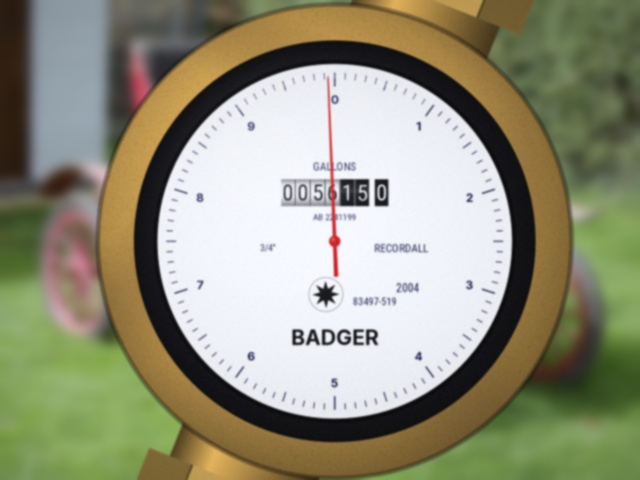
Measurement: 56149.9gal
